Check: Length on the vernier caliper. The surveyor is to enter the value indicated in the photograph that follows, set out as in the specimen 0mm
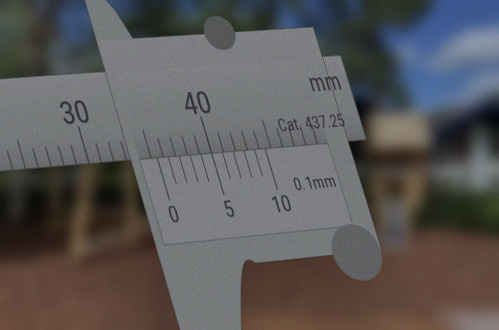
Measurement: 35.5mm
